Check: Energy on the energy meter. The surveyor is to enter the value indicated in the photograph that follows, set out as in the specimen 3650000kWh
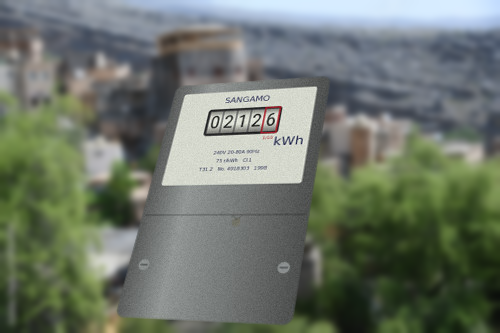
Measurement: 212.6kWh
